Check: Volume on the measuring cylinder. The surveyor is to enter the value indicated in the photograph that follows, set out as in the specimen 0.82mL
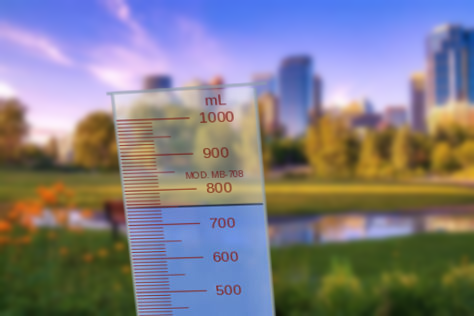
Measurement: 750mL
